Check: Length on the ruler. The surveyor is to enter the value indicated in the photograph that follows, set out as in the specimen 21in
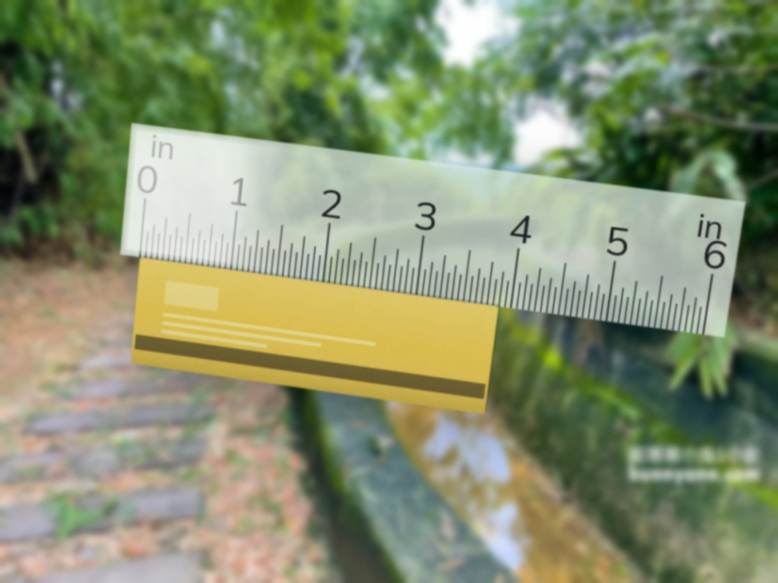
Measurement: 3.875in
